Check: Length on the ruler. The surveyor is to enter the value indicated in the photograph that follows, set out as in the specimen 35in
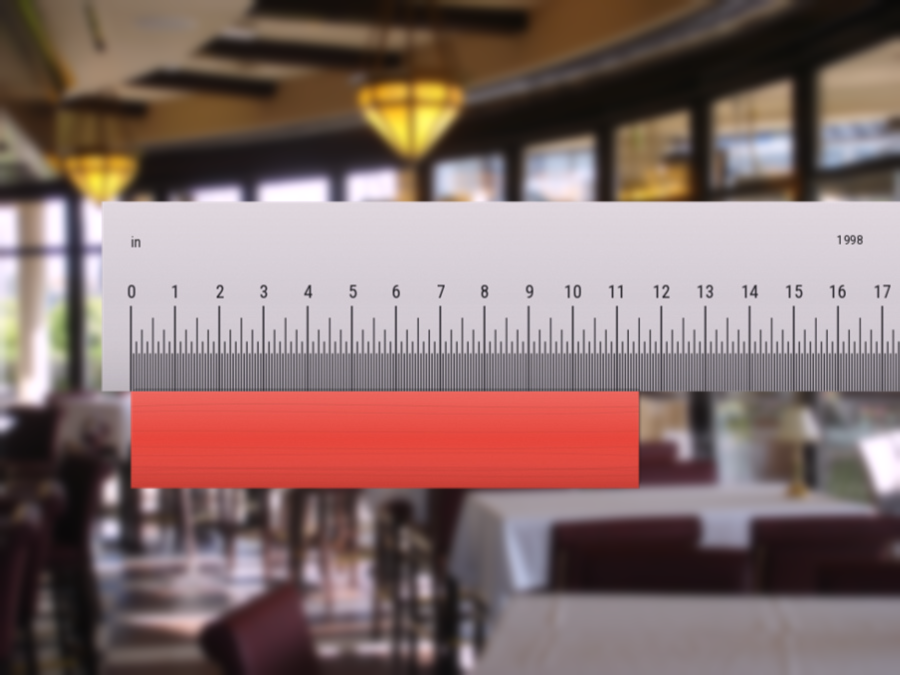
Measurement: 11.5in
